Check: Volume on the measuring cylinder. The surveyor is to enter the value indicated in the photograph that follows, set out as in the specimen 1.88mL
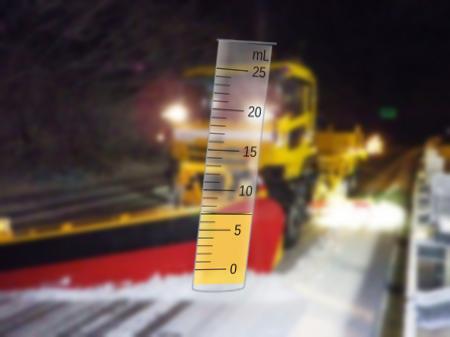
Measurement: 7mL
